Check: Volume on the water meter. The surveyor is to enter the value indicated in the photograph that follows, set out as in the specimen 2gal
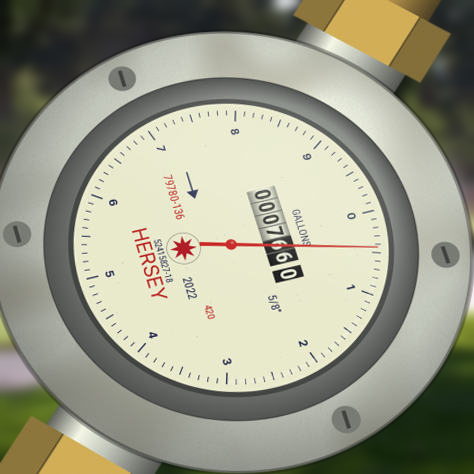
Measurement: 7660.4gal
